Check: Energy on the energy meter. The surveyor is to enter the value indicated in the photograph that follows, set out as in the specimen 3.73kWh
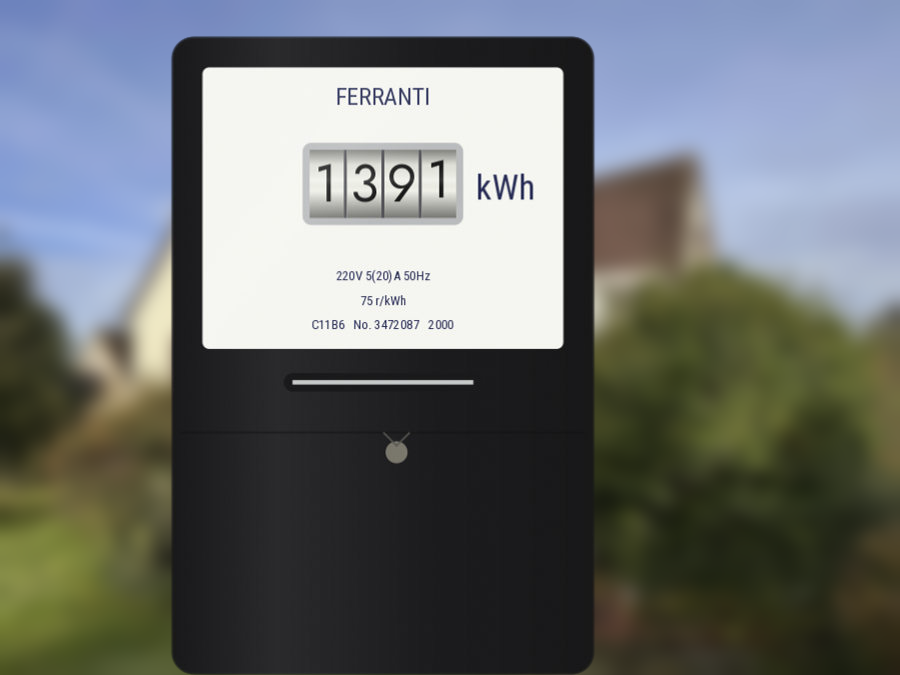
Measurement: 1391kWh
